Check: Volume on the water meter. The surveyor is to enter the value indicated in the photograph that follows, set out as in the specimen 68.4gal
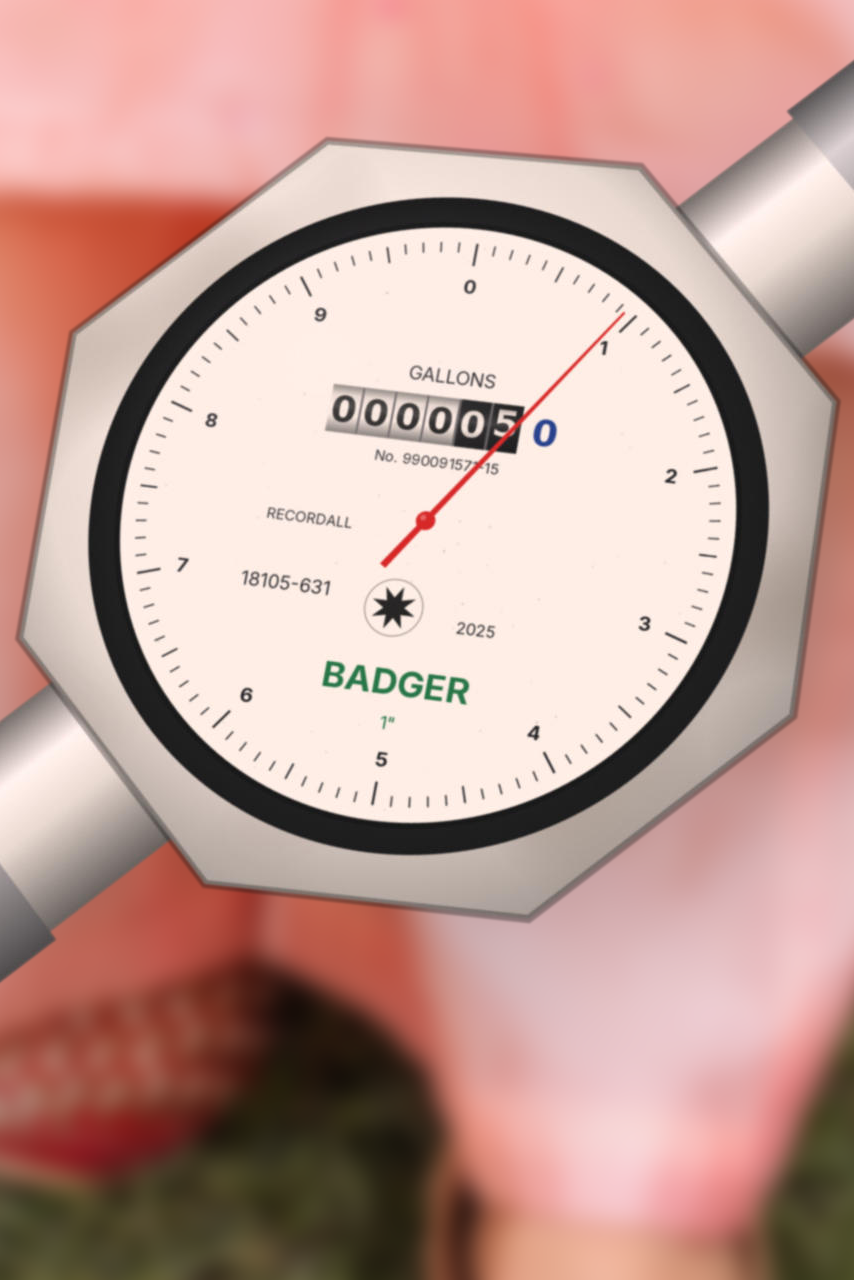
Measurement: 50.9gal
